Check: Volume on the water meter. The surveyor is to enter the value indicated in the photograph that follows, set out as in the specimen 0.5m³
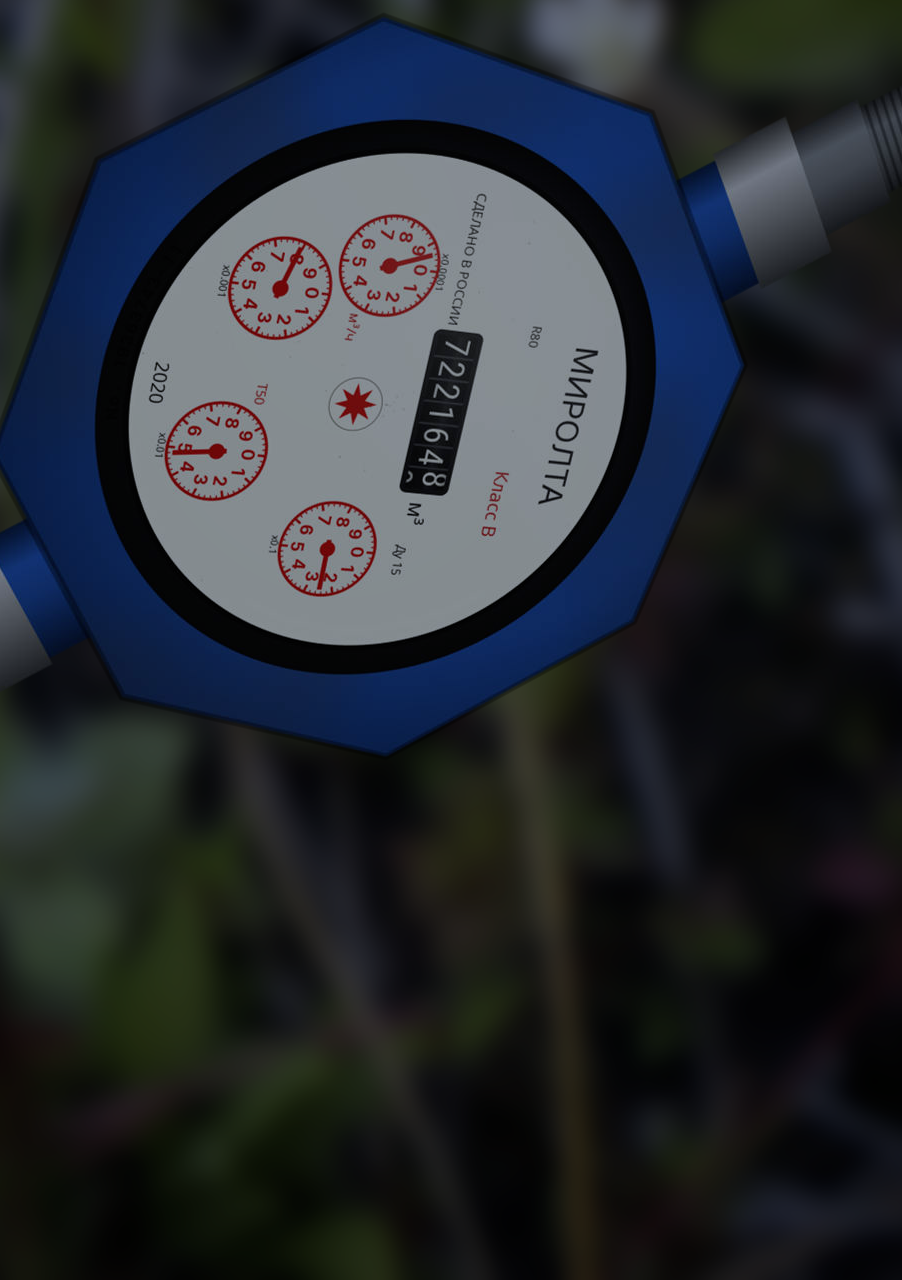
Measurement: 7221648.2479m³
